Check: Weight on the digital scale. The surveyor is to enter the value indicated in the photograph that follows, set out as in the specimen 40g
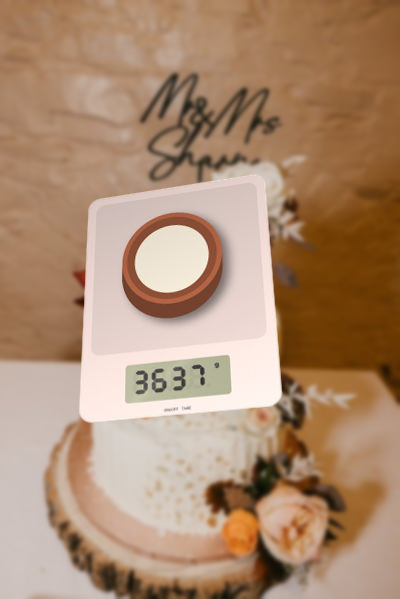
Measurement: 3637g
